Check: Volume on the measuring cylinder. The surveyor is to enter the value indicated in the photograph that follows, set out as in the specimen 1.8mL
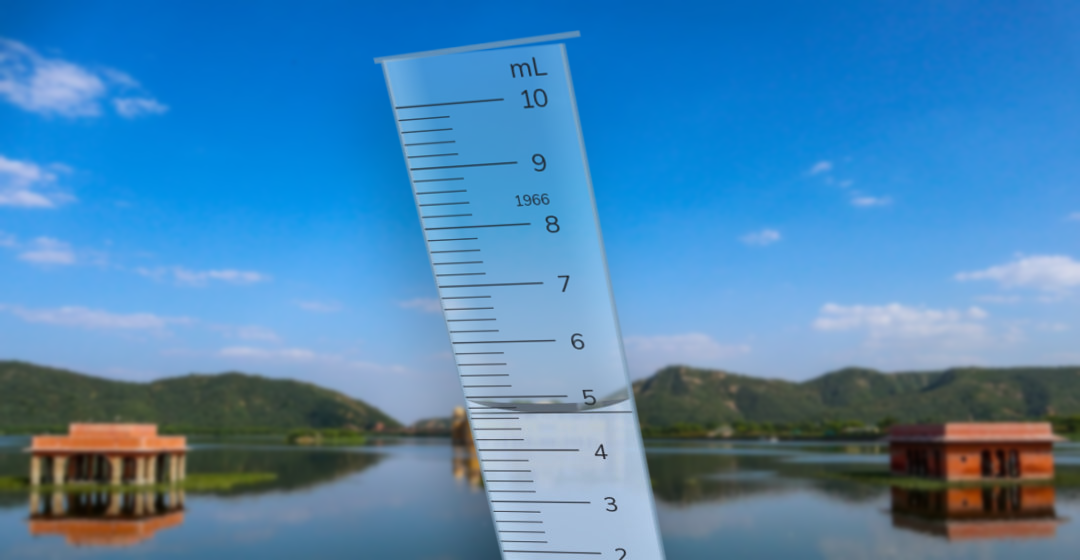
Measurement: 4.7mL
